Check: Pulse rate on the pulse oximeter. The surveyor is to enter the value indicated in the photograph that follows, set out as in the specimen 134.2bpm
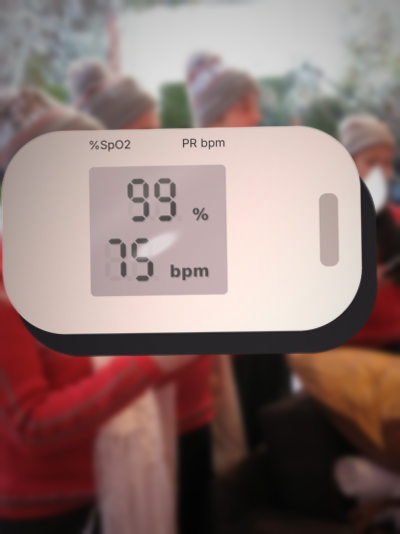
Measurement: 75bpm
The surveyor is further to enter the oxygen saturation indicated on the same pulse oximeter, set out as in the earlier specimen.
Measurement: 99%
